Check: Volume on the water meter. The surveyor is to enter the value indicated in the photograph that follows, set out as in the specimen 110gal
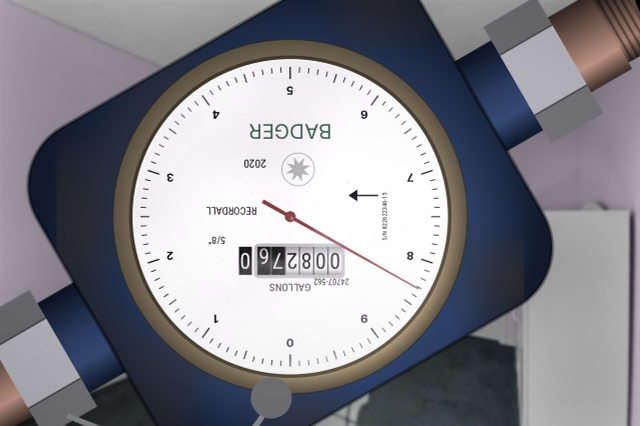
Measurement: 82758.3gal
